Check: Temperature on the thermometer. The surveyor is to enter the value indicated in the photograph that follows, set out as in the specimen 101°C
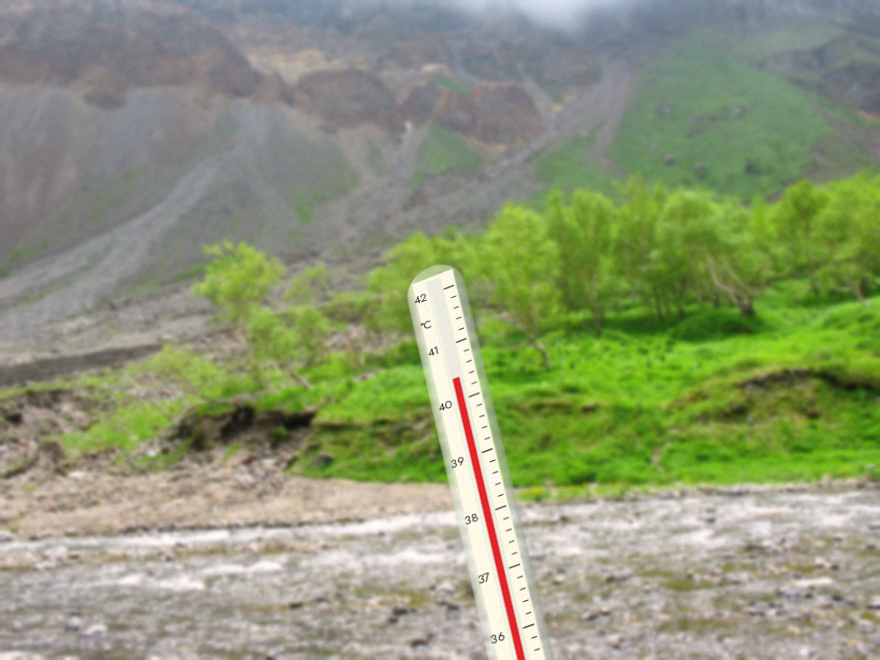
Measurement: 40.4°C
